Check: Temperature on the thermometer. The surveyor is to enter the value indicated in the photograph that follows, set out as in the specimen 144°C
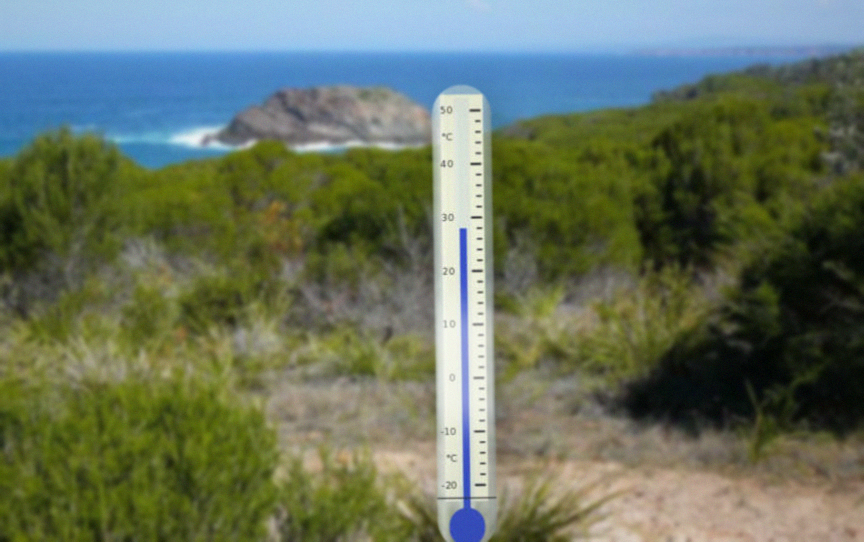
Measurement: 28°C
